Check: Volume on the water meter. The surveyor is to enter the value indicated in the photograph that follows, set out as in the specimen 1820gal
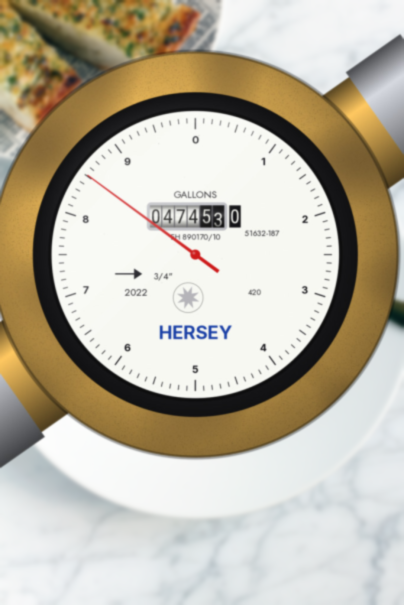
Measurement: 474528.5gal
